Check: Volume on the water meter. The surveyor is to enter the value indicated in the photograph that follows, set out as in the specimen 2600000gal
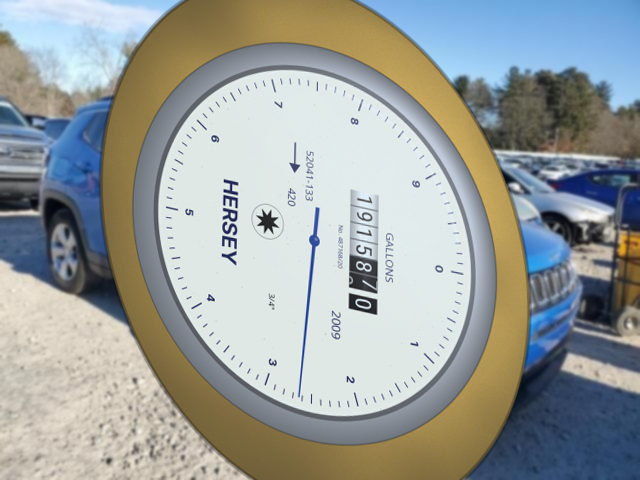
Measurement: 1915872.6gal
